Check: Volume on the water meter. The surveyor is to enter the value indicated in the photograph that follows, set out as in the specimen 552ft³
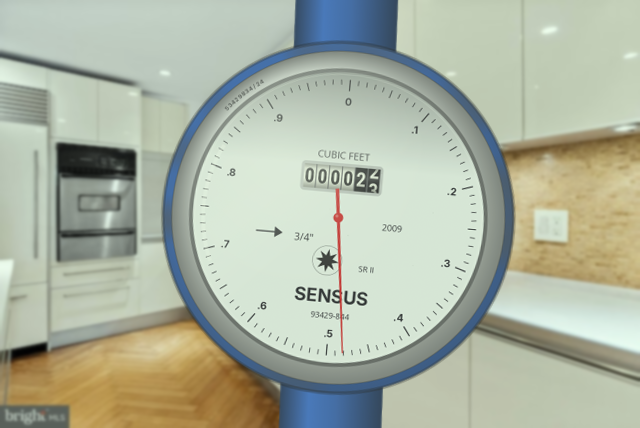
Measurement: 22.48ft³
